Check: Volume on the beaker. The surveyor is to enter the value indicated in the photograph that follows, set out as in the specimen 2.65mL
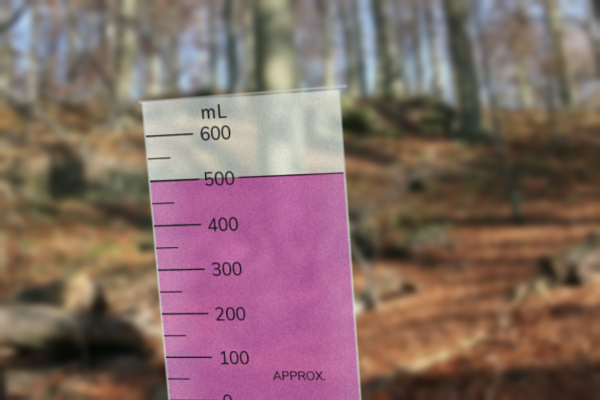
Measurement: 500mL
